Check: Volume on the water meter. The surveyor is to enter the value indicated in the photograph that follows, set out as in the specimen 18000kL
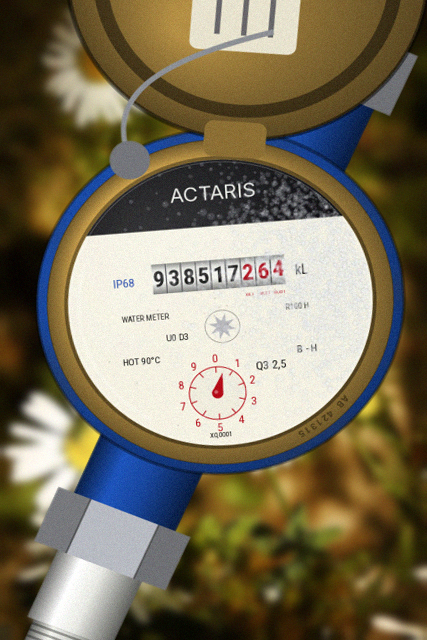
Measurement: 938517.2640kL
